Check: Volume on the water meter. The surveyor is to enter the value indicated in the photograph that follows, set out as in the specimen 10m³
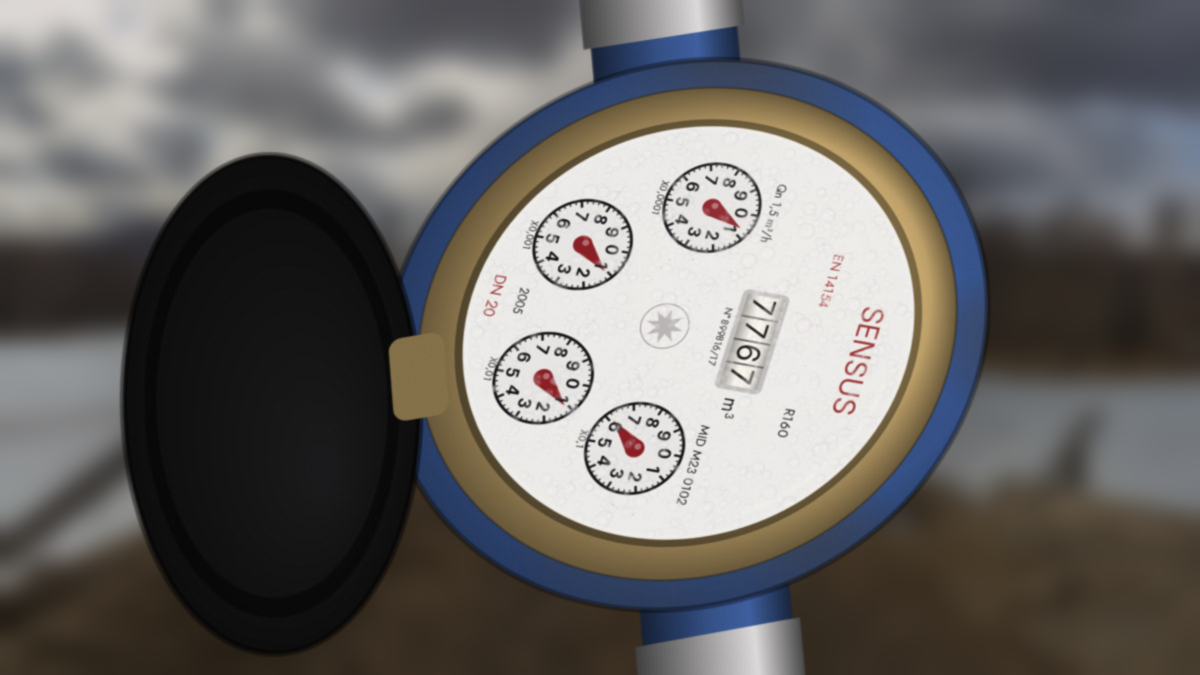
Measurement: 7767.6110m³
